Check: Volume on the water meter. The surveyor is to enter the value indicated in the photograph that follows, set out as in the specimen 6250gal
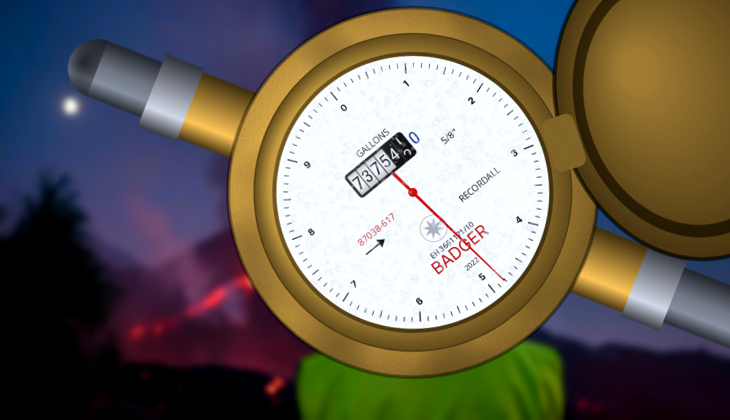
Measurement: 7375414.8gal
